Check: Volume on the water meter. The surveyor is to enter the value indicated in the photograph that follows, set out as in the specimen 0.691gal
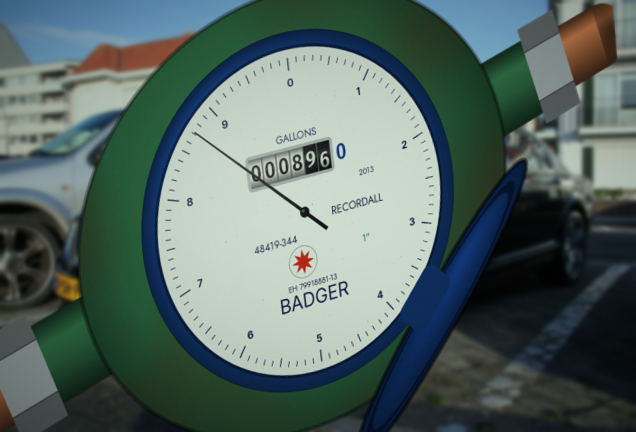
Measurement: 8958.7gal
